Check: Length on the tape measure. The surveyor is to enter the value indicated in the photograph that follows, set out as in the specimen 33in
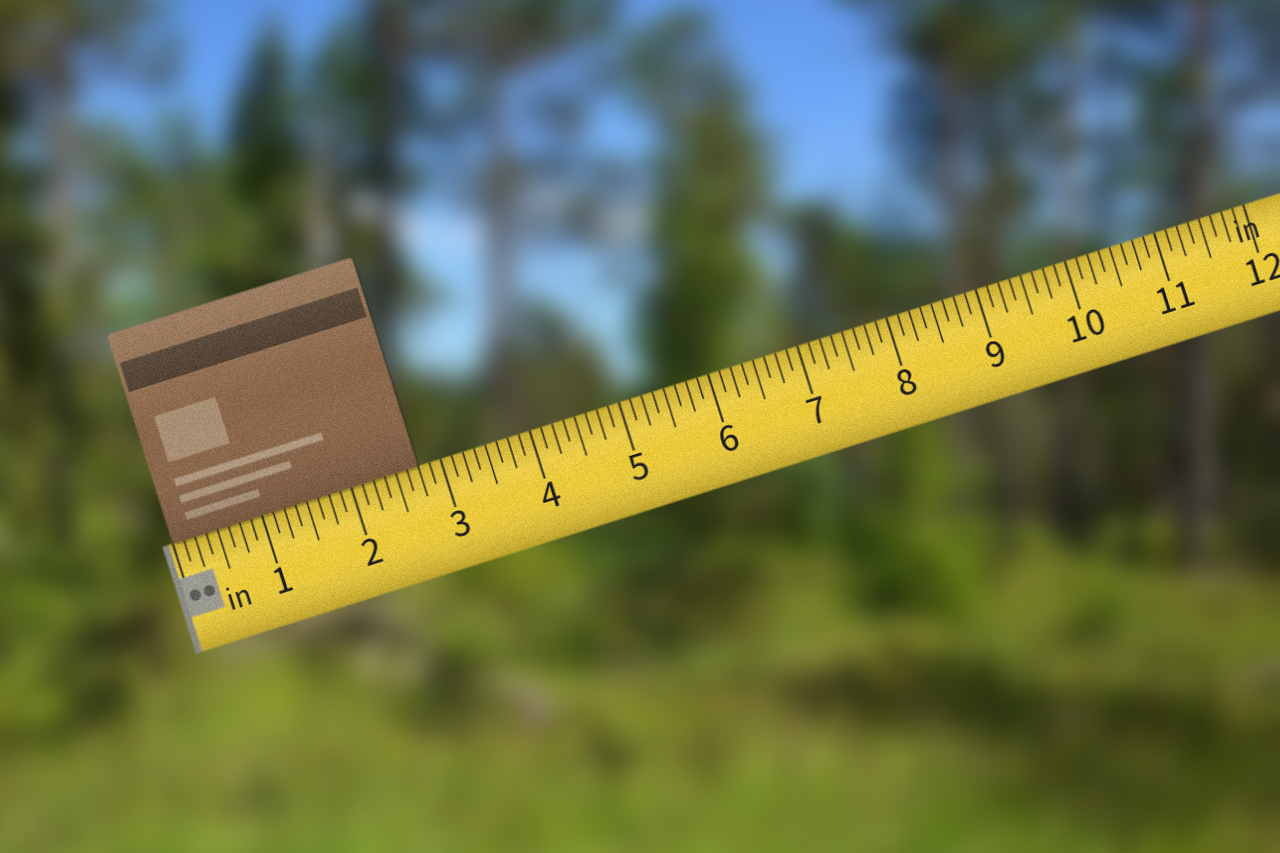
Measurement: 2.75in
